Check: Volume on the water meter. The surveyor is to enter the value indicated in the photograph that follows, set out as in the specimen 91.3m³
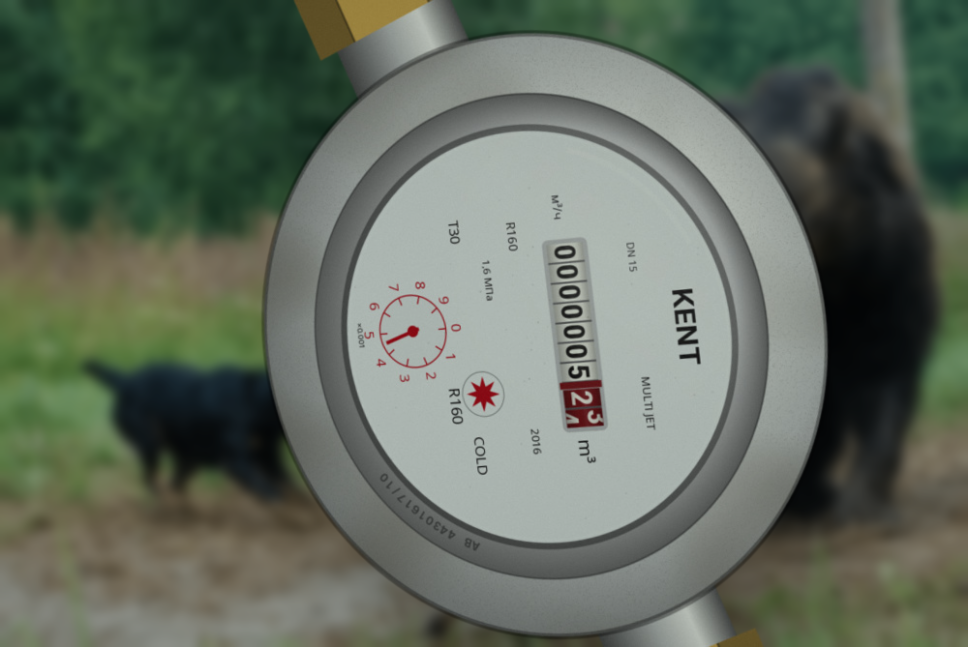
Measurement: 5.234m³
